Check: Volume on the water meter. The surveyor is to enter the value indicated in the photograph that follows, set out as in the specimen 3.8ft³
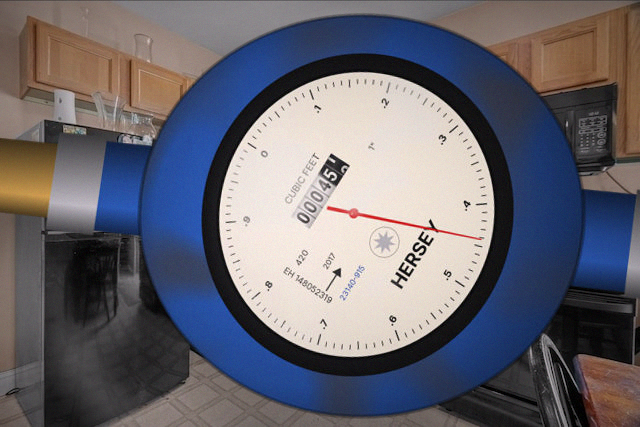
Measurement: 451.44ft³
